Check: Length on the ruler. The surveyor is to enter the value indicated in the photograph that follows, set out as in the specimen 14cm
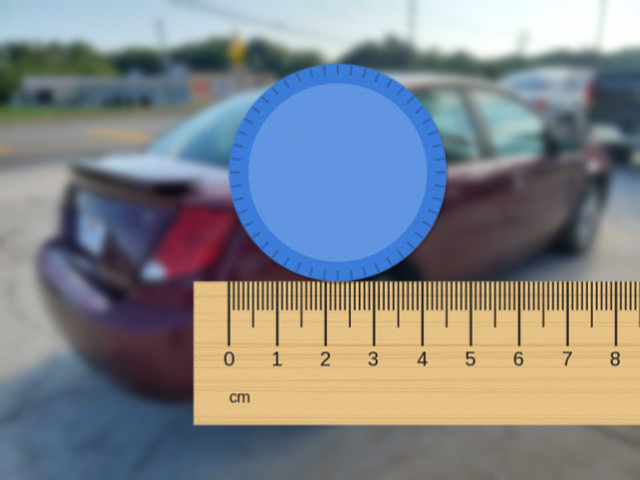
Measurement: 4.5cm
